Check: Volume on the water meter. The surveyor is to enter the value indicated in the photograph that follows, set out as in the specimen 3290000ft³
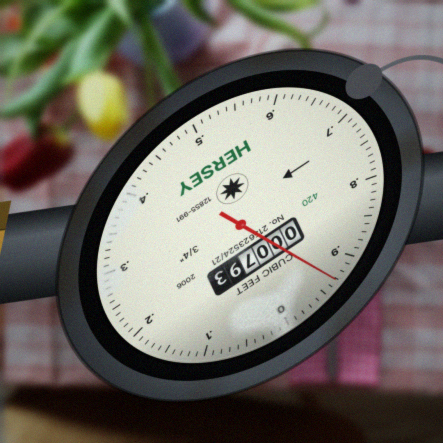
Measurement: 792.93ft³
